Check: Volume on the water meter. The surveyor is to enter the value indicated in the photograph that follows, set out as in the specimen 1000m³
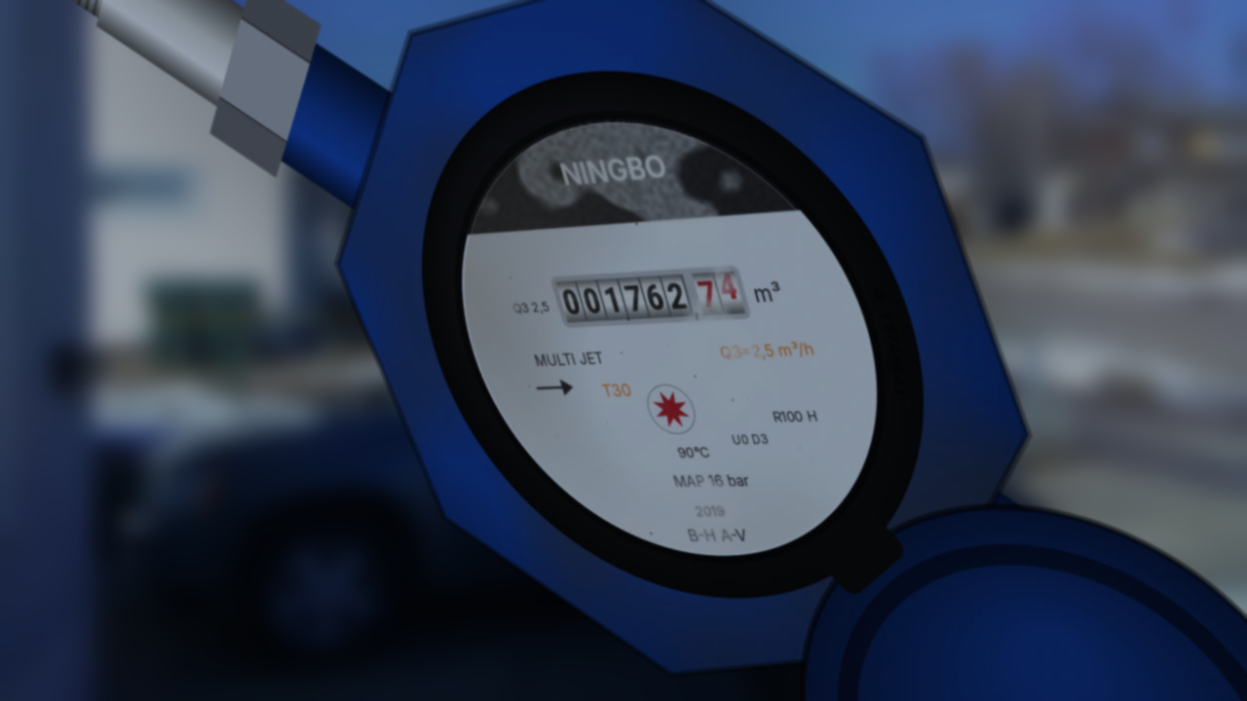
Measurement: 1762.74m³
